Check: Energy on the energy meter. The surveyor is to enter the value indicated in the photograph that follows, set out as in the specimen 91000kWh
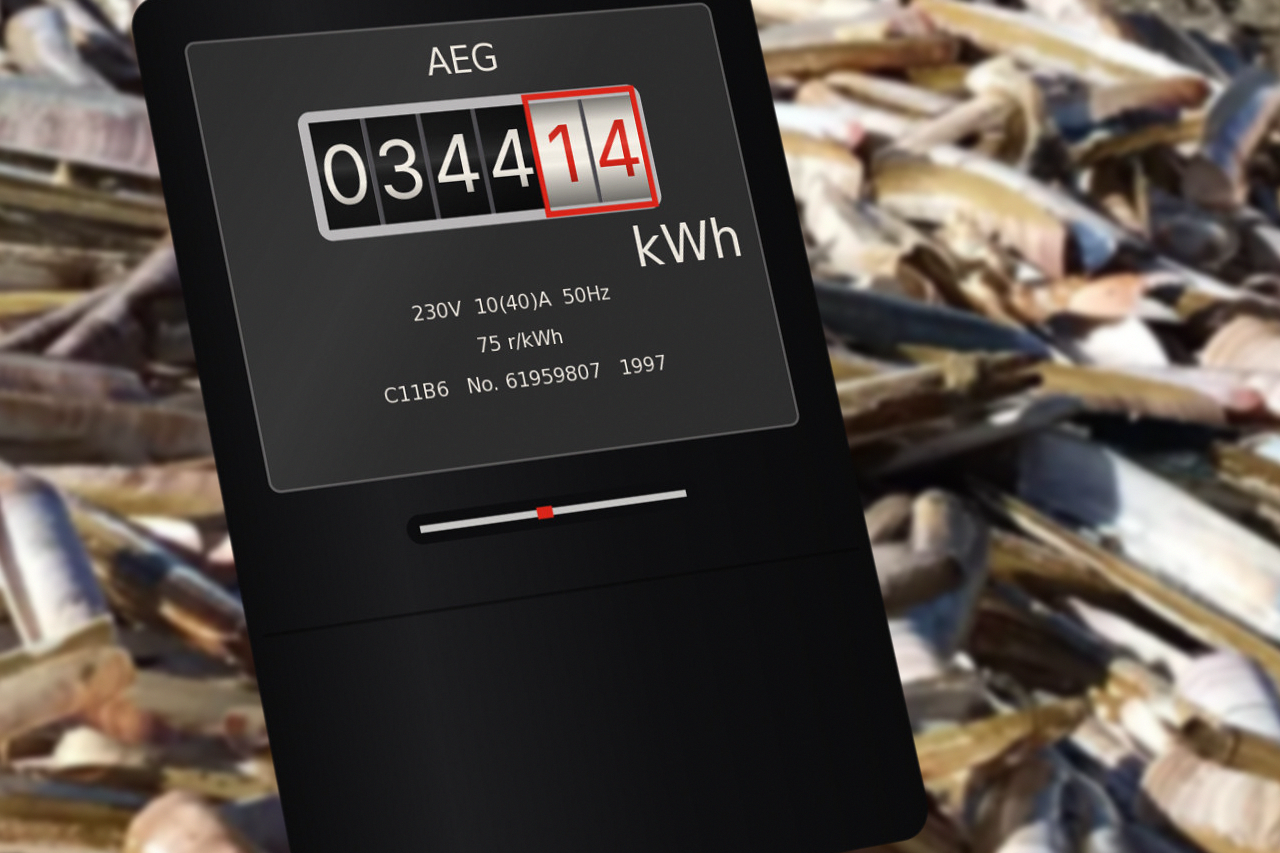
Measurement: 344.14kWh
